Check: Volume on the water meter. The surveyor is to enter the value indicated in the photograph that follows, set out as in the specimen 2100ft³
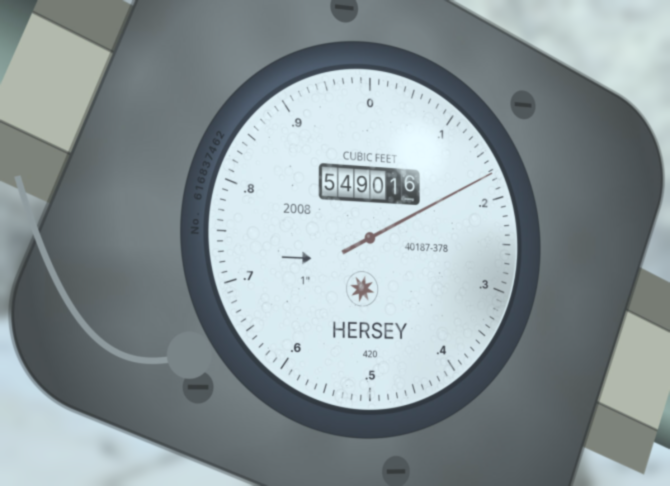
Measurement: 549016.17ft³
